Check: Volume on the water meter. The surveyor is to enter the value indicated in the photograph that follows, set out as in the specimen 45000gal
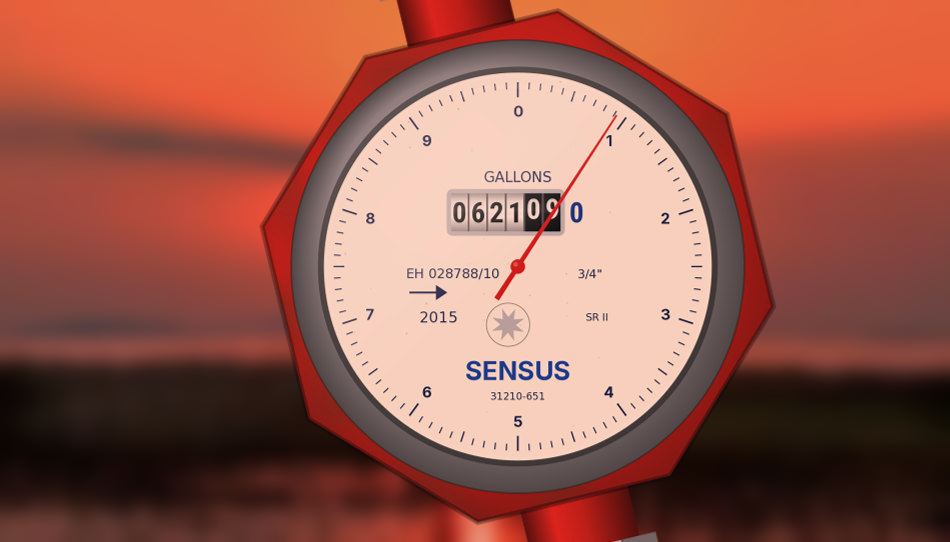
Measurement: 621090.9gal
